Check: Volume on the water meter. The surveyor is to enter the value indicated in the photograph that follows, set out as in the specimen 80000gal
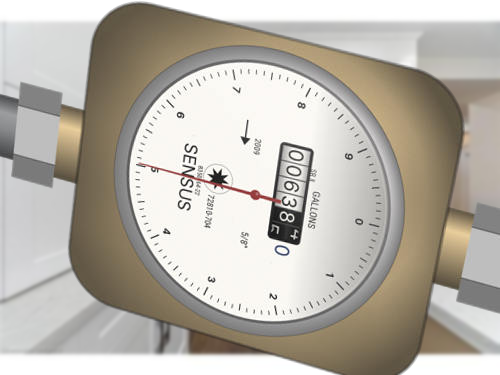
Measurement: 63845.0gal
